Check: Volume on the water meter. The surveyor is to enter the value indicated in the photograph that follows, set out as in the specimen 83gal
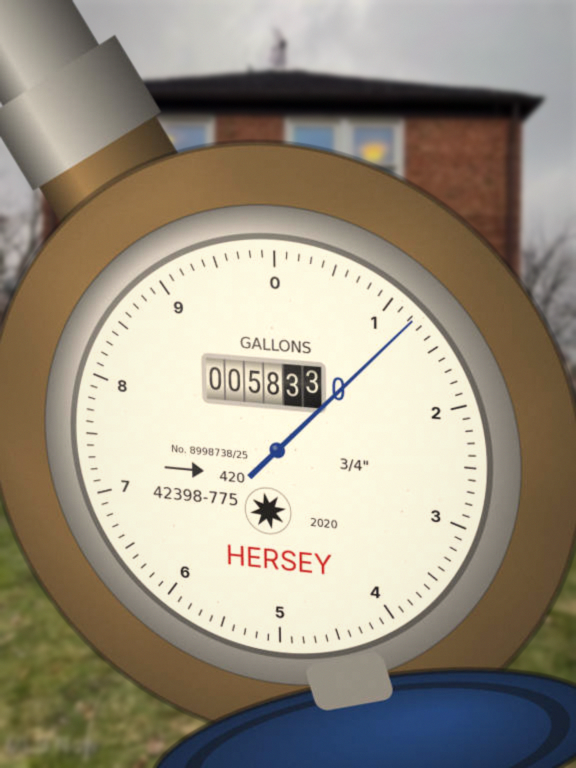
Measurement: 58331.2gal
